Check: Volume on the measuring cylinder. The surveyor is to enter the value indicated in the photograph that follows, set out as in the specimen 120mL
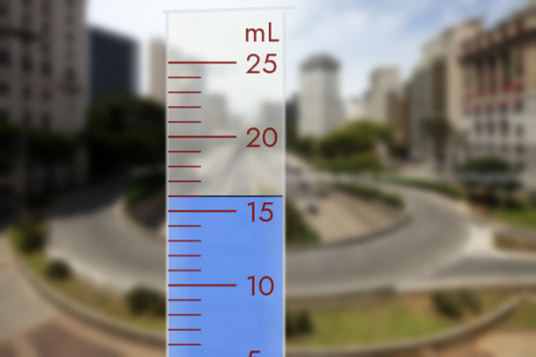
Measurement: 16mL
